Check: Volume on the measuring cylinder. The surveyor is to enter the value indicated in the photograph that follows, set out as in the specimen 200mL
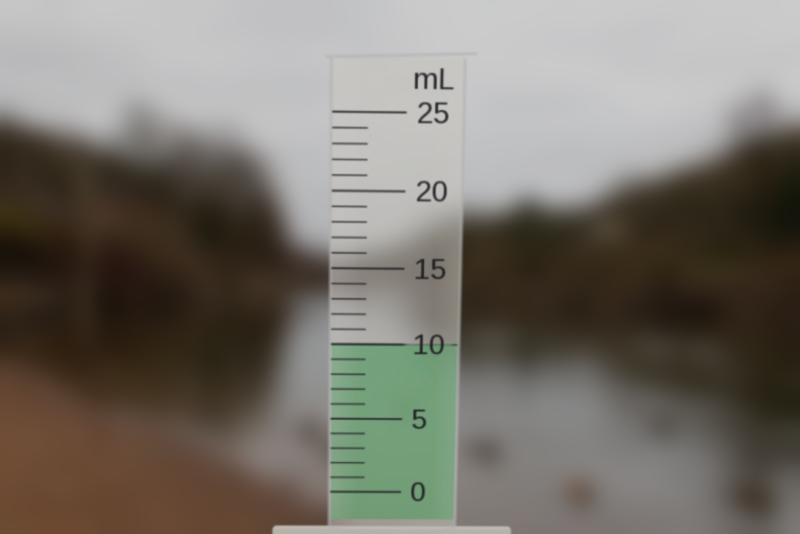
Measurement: 10mL
